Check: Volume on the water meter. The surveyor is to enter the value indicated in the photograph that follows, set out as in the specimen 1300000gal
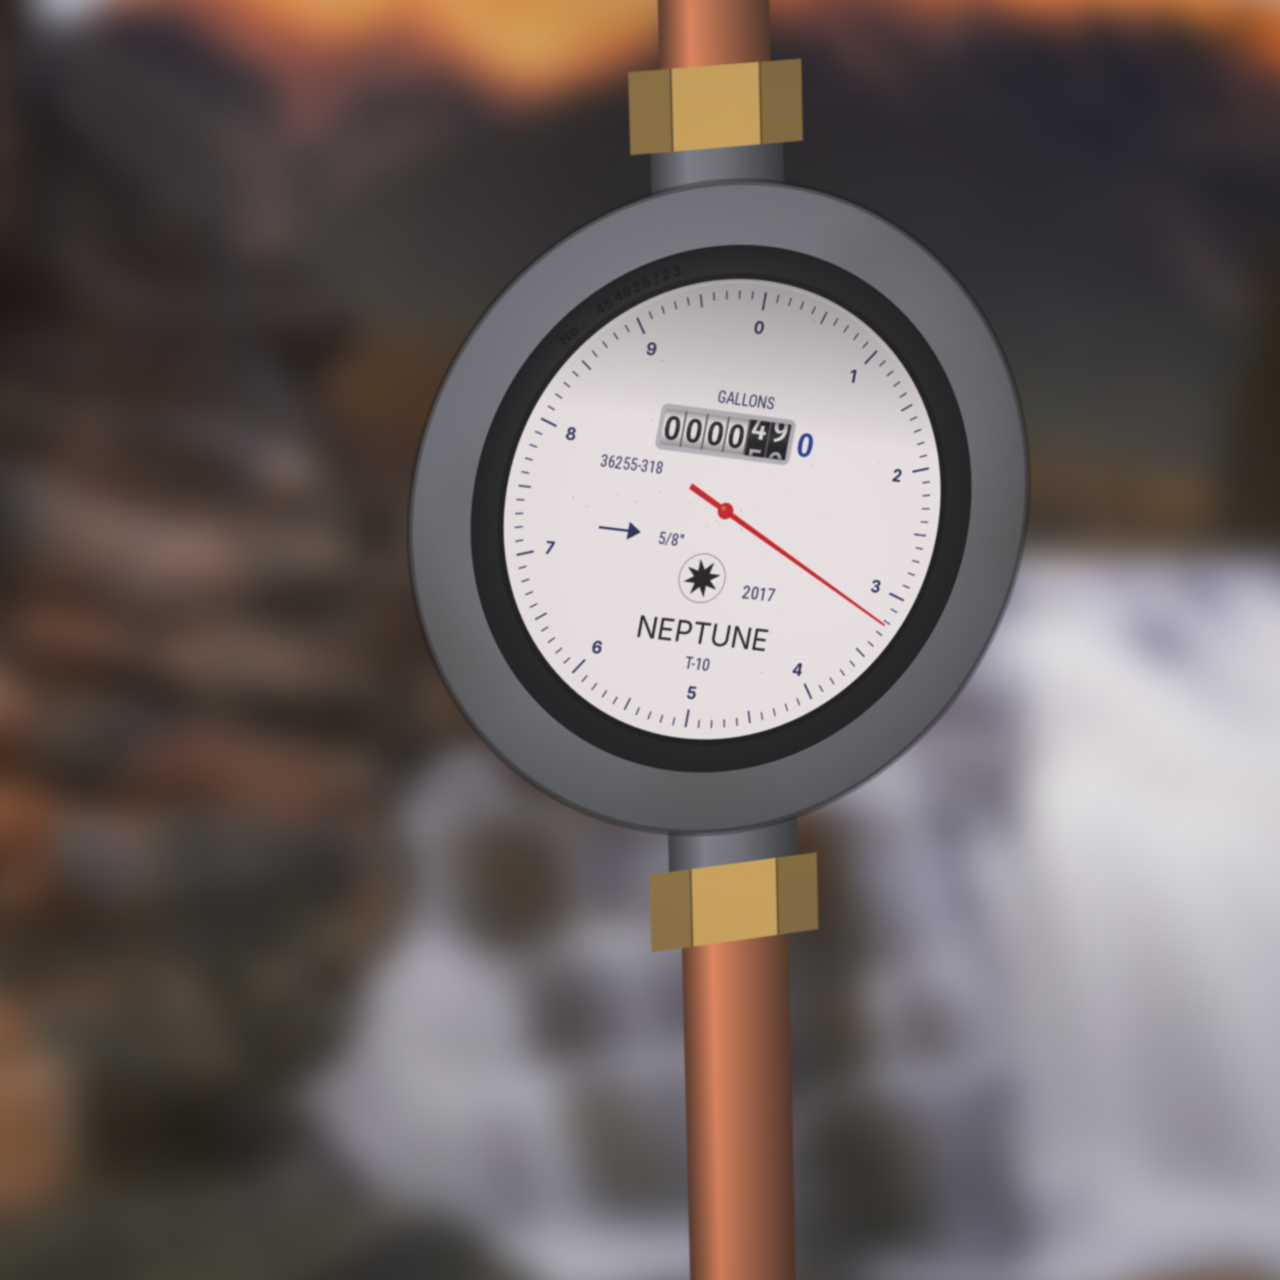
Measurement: 493.2gal
